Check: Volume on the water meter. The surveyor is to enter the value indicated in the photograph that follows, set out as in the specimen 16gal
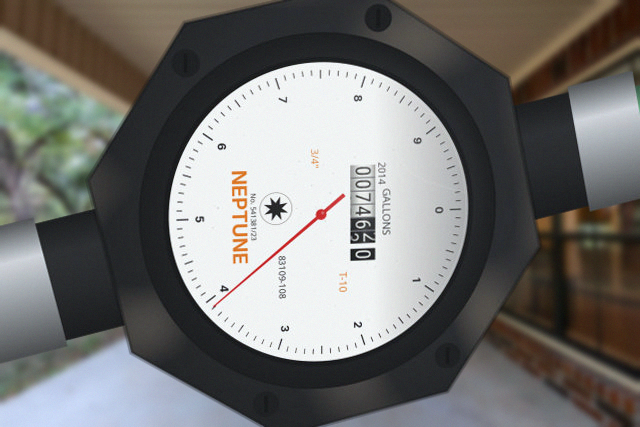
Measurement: 74623.9gal
